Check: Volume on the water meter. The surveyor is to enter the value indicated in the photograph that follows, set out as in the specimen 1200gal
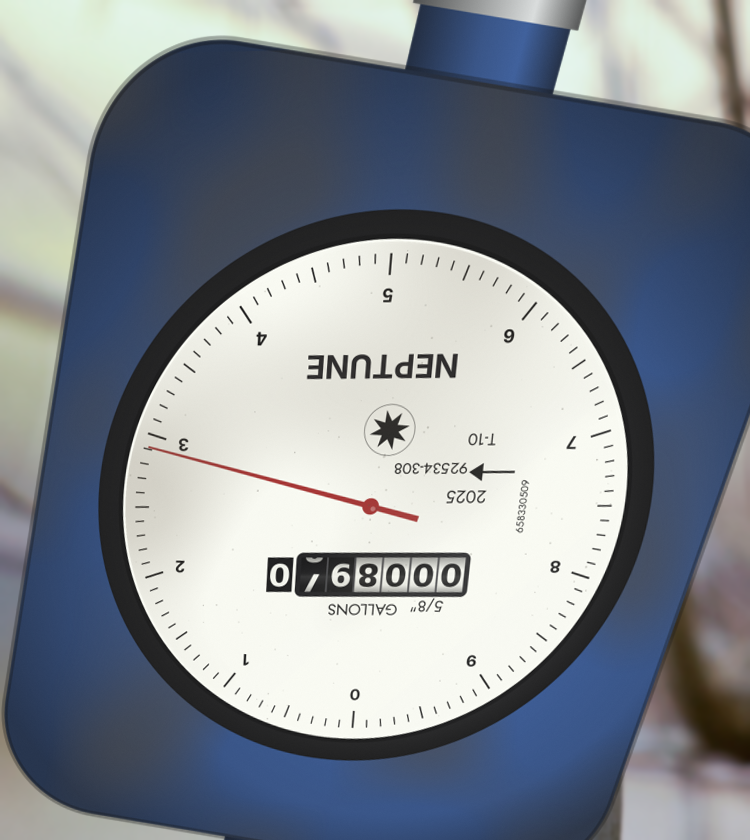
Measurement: 8972.9gal
